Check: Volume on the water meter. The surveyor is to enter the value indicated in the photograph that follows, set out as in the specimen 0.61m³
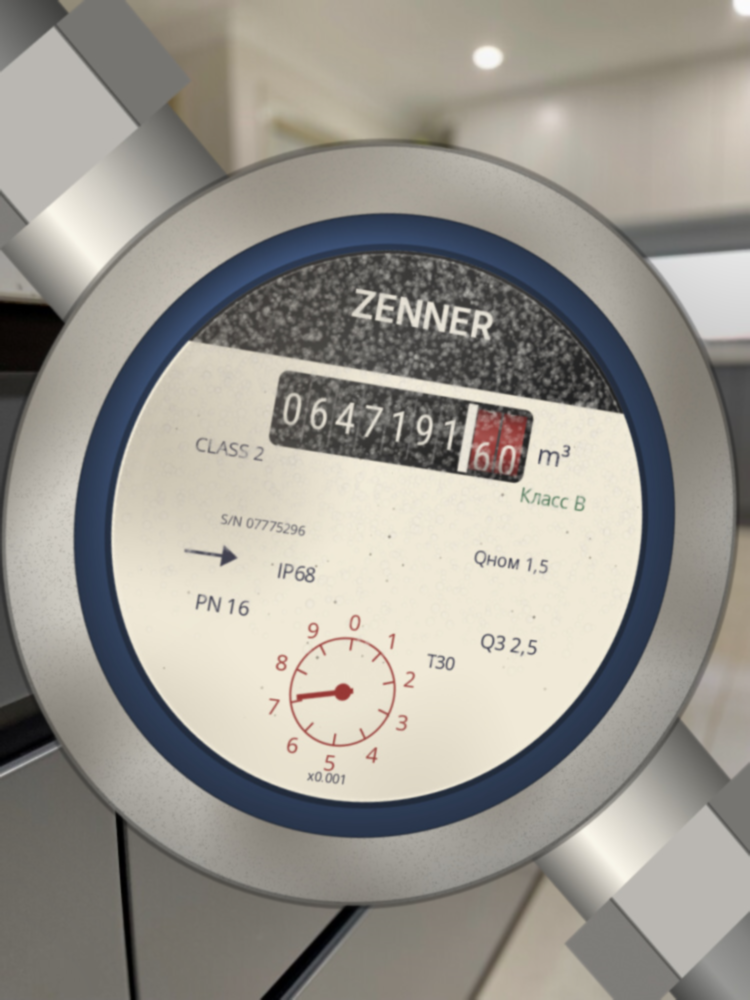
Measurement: 647191.597m³
